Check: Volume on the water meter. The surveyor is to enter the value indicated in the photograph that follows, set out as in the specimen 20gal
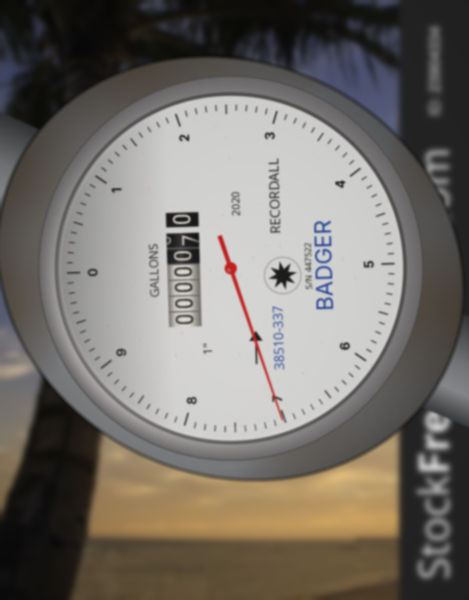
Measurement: 67.0gal
